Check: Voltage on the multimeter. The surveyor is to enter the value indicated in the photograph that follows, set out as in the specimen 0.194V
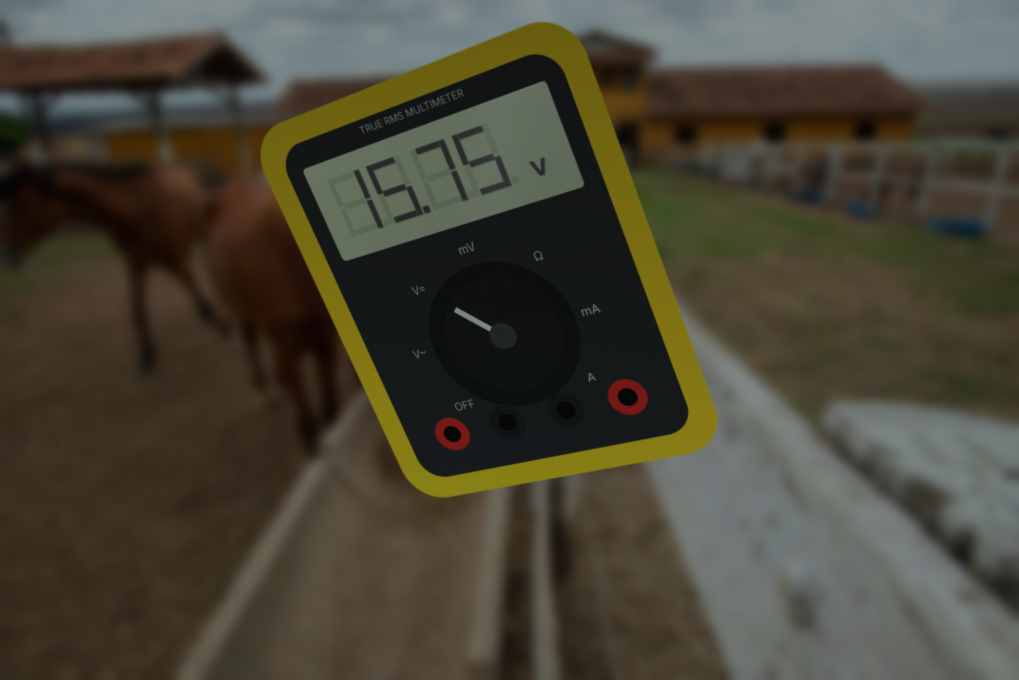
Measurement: 15.75V
